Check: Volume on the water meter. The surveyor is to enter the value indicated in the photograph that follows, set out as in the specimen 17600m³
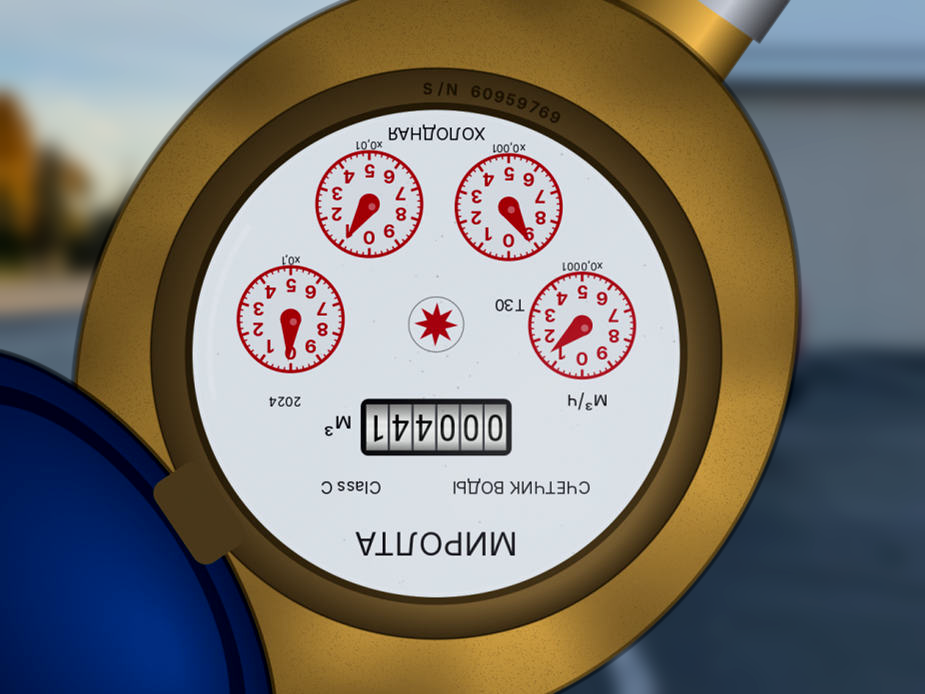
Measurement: 441.0091m³
